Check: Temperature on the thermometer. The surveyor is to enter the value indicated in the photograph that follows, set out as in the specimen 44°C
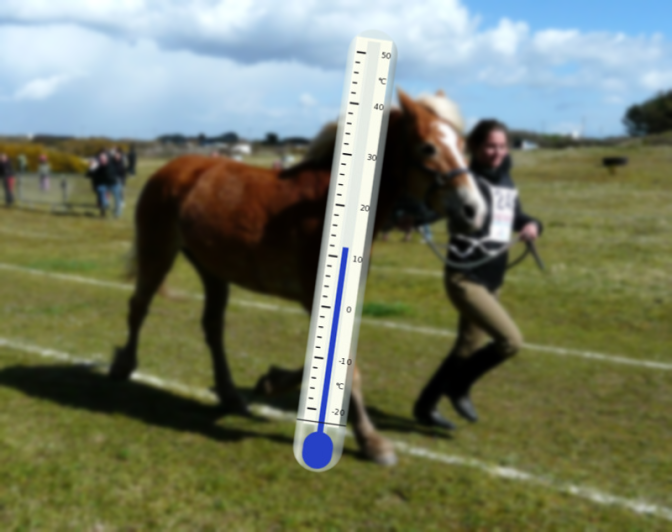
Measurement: 12°C
